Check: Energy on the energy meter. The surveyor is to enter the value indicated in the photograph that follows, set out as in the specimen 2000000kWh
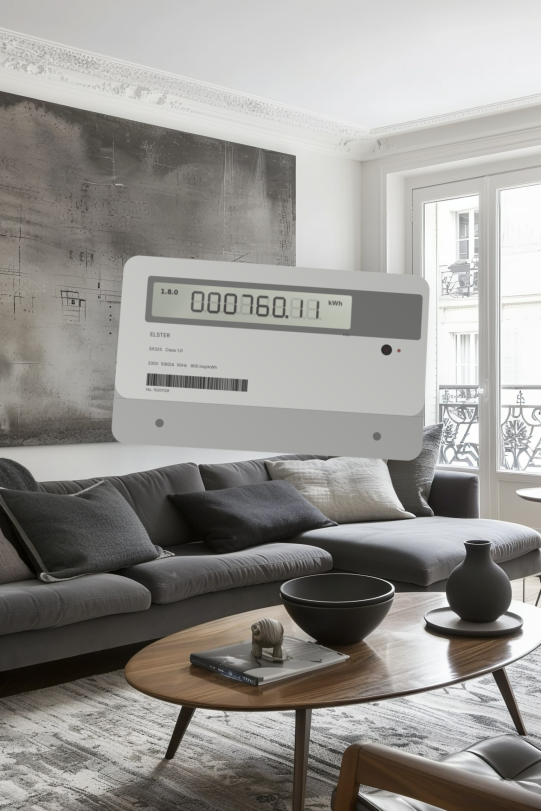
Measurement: 760.11kWh
